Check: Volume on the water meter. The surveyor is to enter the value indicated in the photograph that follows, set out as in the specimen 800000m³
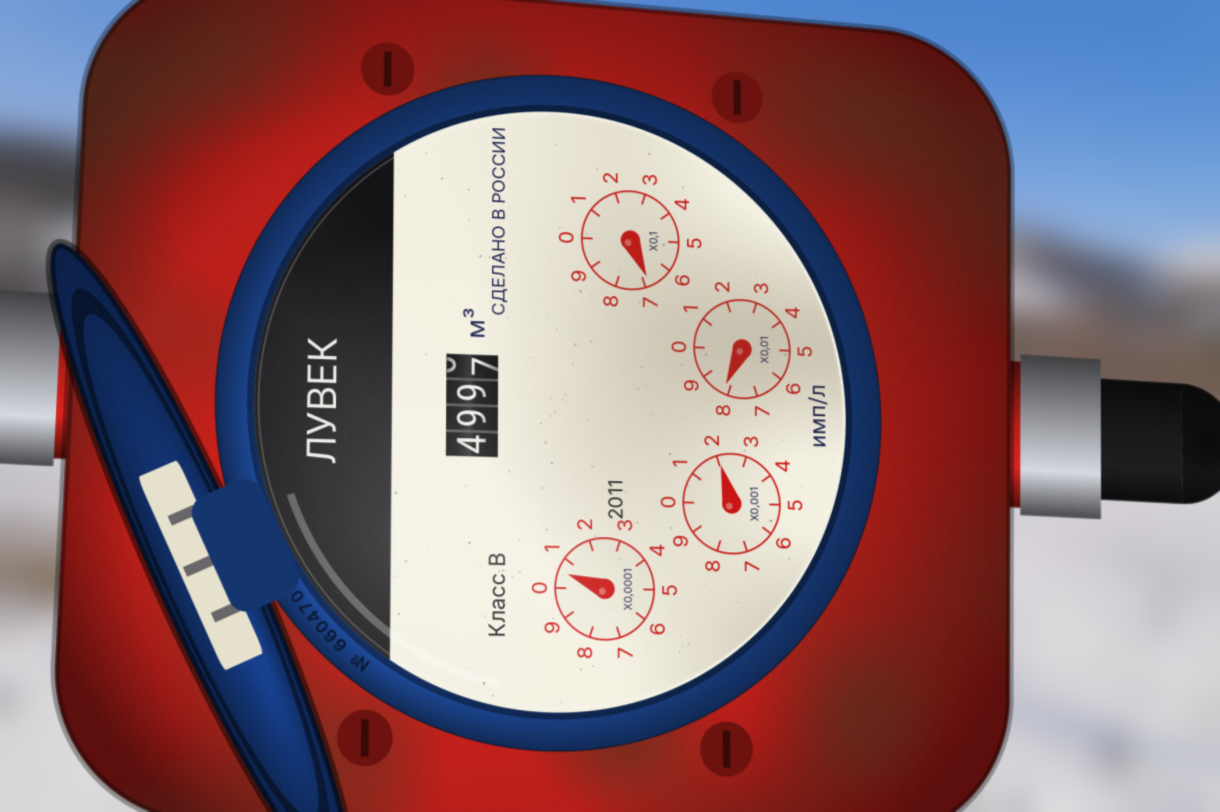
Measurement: 4996.6820m³
